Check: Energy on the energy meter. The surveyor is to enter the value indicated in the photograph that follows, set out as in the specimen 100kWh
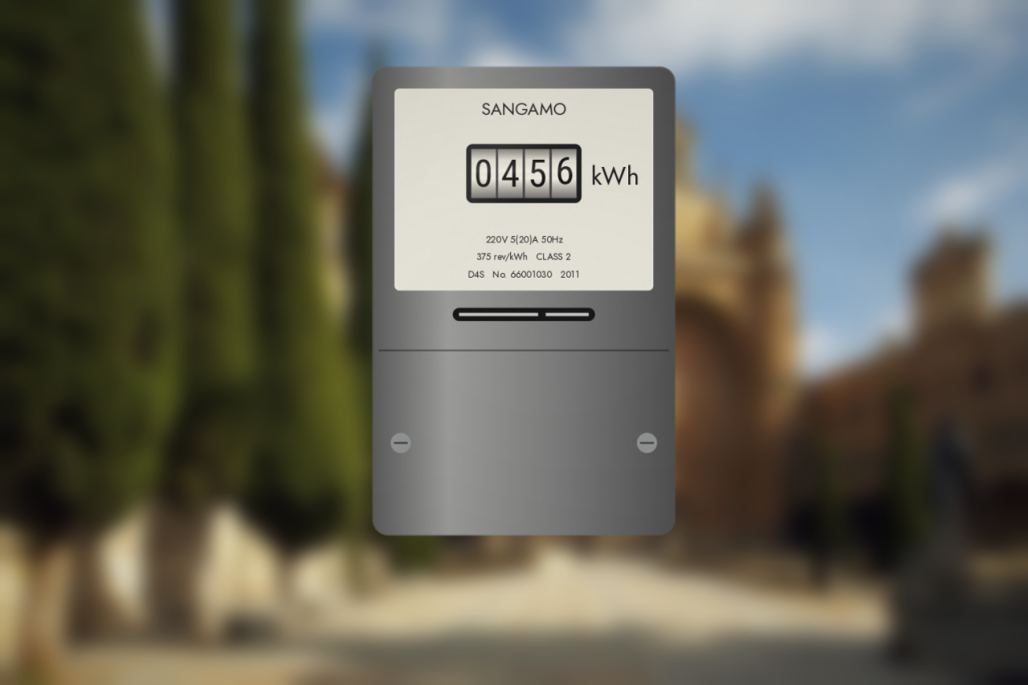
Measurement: 456kWh
